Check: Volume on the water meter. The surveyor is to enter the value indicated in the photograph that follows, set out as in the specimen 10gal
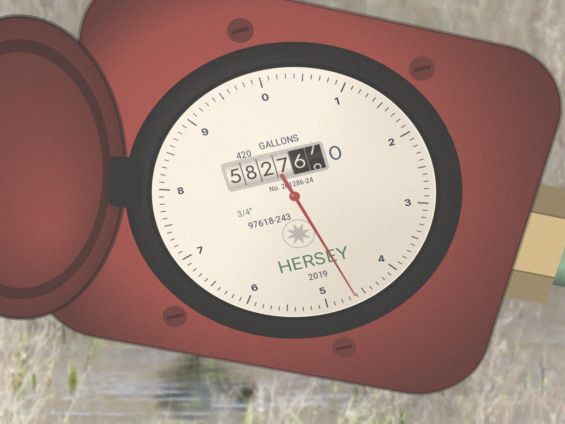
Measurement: 5827674.6gal
